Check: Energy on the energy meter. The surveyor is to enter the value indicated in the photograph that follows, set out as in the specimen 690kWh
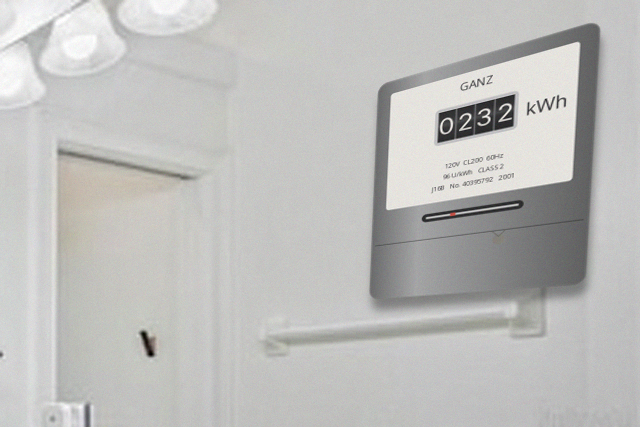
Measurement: 232kWh
